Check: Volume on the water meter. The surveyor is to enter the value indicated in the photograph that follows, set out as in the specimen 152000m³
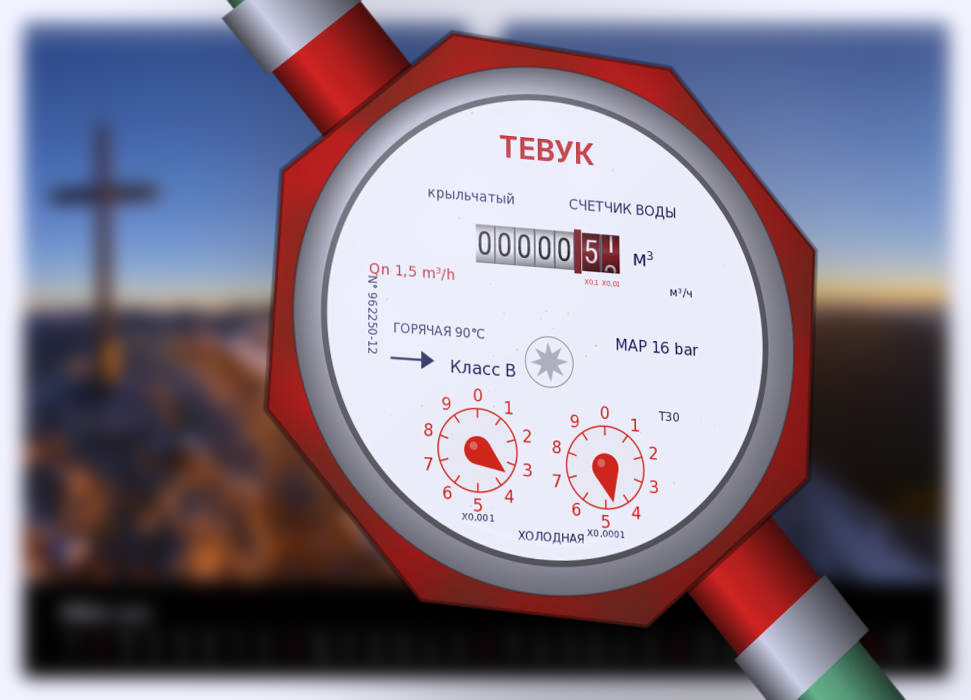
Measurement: 0.5134m³
